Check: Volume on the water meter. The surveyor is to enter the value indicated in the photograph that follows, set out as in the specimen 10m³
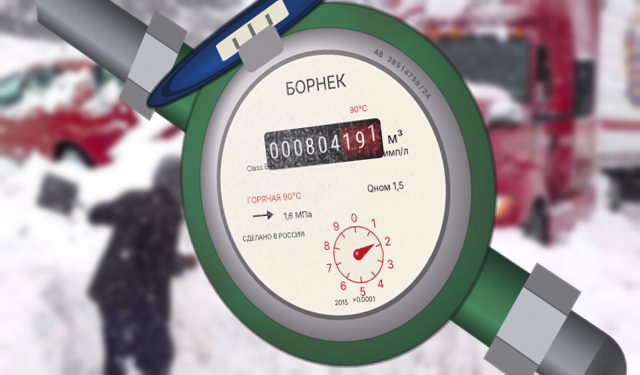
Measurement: 804.1911m³
